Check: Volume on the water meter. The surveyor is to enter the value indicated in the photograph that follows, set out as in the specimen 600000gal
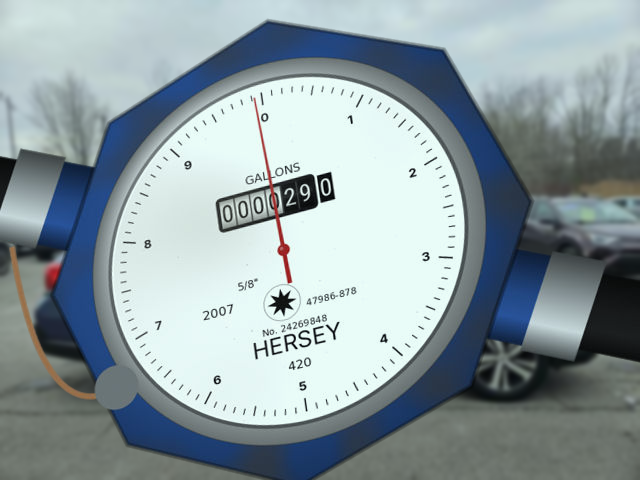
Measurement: 289.9gal
